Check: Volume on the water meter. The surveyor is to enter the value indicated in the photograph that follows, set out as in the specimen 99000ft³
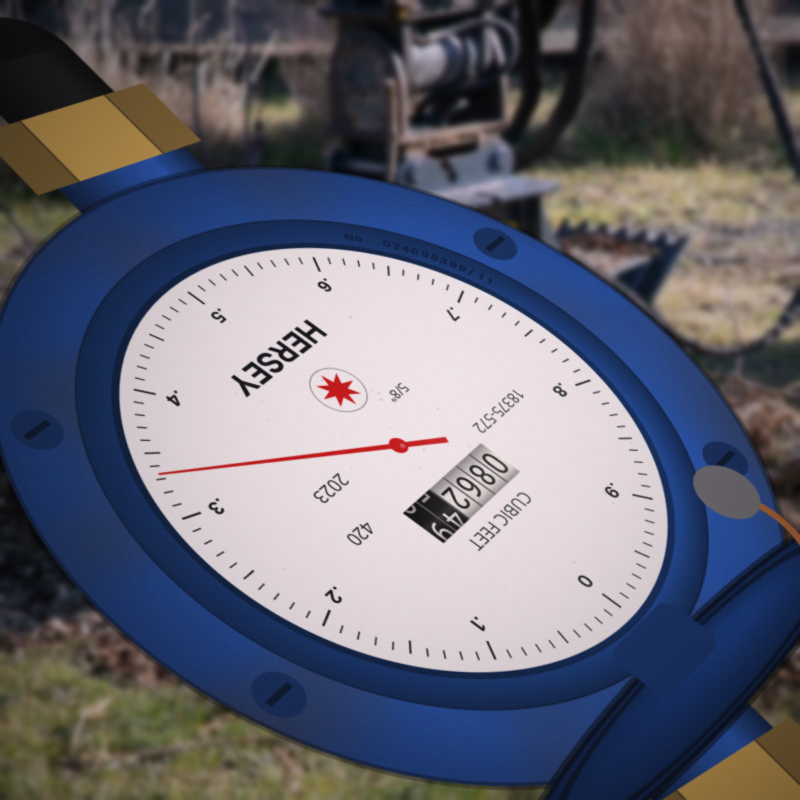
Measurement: 86249.33ft³
